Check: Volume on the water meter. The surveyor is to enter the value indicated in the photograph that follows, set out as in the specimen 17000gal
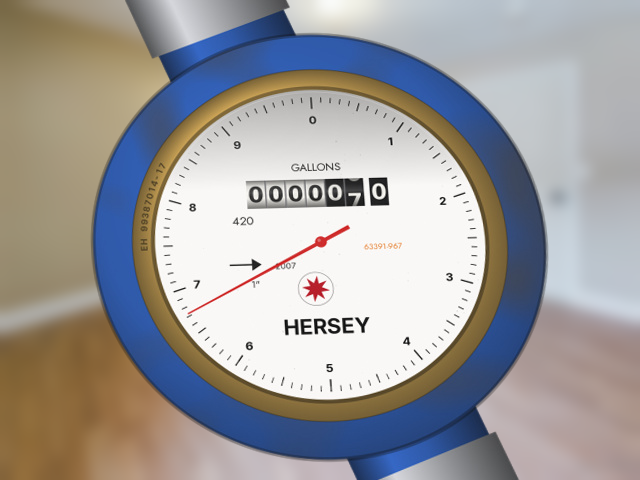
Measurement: 66.7gal
